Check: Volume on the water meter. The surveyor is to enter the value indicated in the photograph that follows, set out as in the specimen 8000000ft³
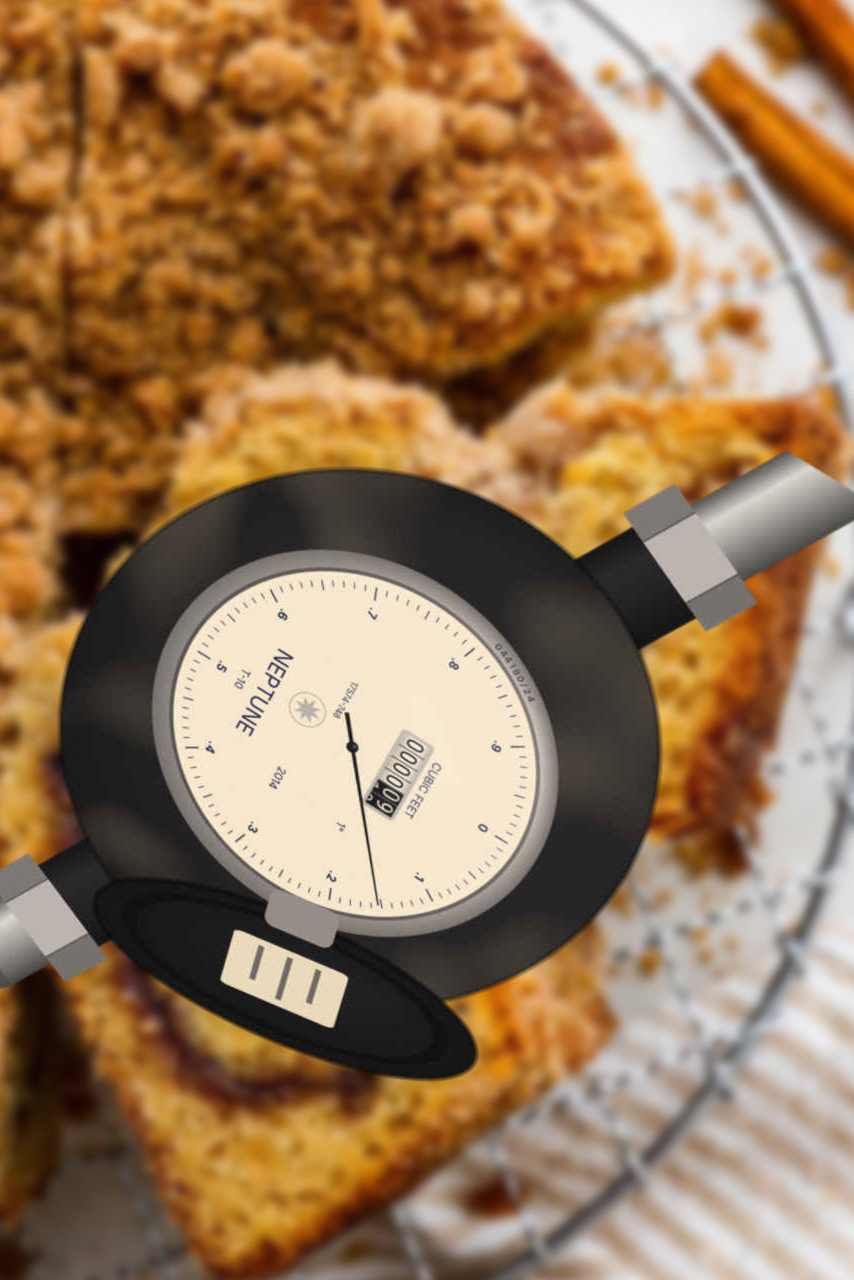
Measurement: 9.15ft³
